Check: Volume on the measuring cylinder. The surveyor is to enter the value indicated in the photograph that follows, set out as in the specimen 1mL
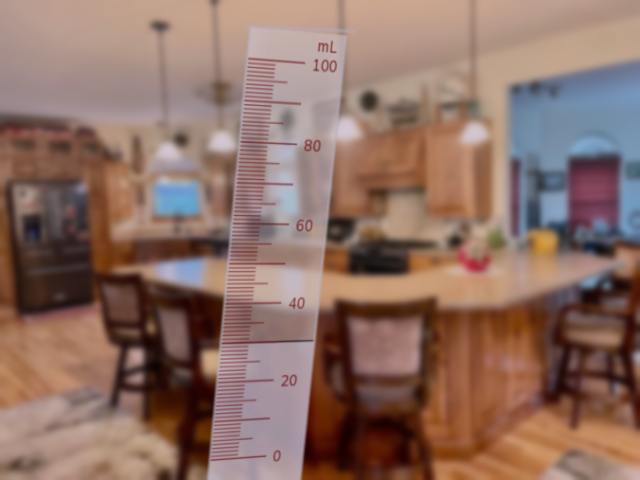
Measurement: 30mL
